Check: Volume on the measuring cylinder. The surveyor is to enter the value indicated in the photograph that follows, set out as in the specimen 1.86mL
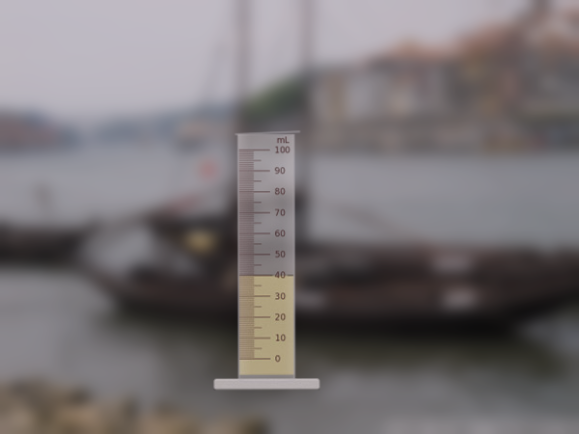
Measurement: 40mL
